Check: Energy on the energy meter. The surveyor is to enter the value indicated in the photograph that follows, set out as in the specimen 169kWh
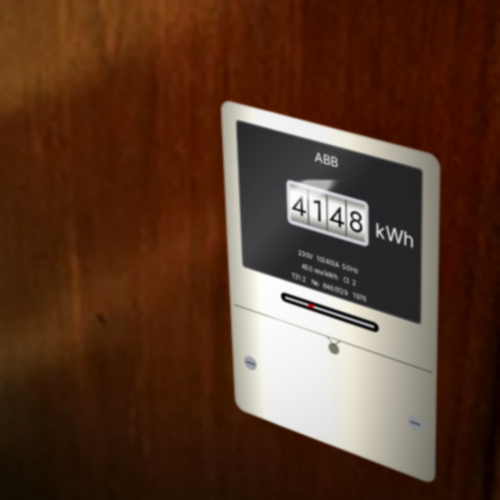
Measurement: 4148kWh
